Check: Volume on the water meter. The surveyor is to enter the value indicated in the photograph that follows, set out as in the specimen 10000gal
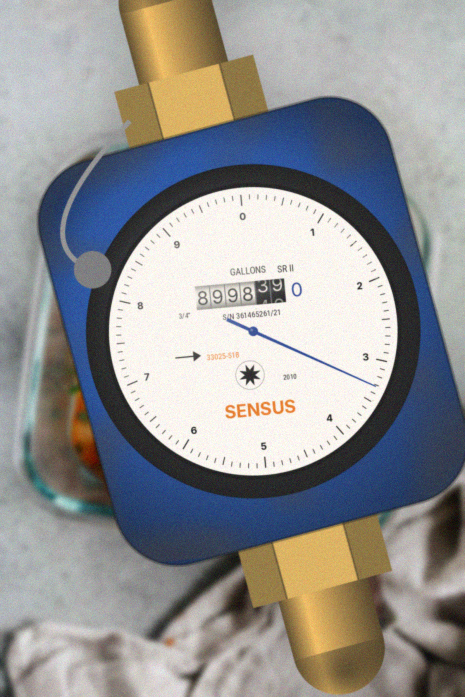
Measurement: 8998393.3gal
